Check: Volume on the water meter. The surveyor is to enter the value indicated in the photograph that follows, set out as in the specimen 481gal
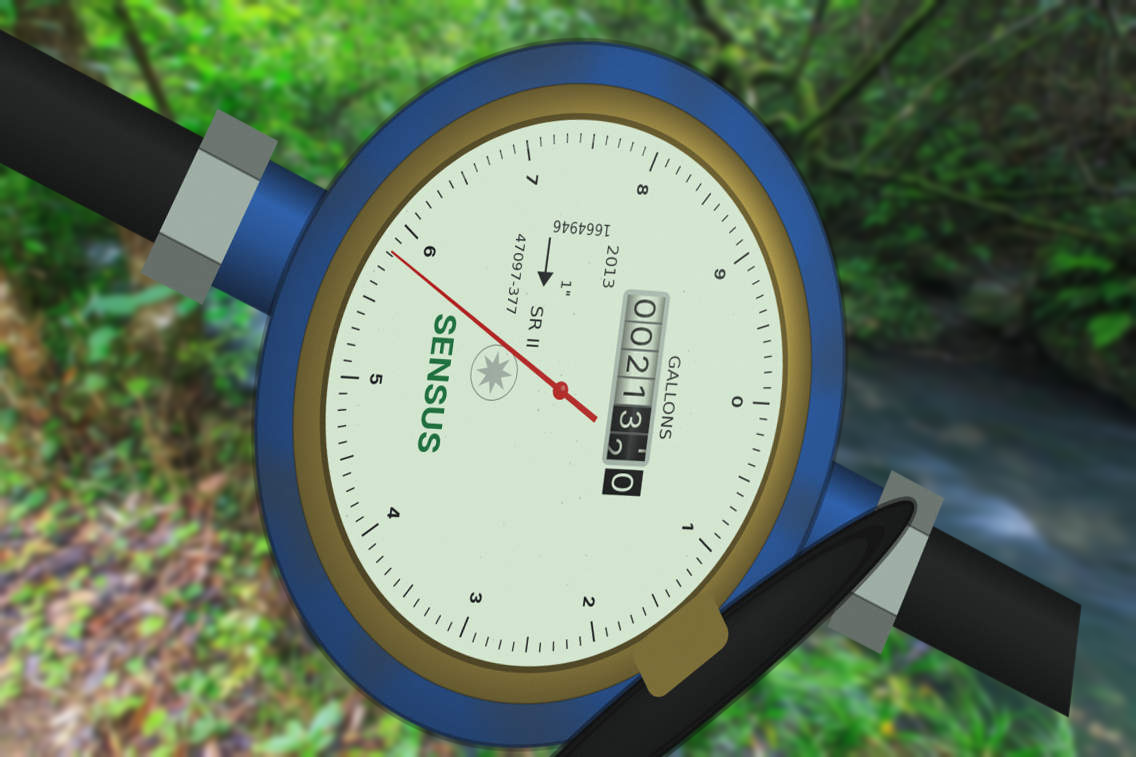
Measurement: 21315.8gal
